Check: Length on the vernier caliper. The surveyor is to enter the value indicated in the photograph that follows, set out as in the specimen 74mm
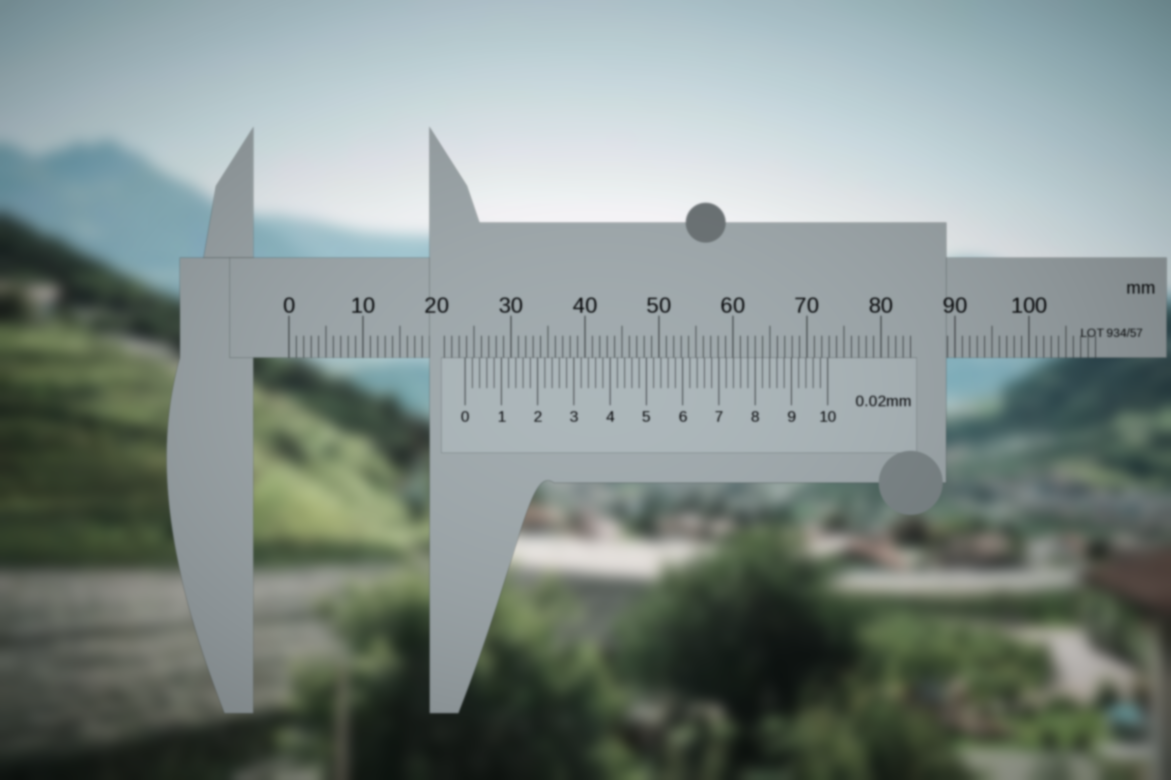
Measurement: 23.8mm
